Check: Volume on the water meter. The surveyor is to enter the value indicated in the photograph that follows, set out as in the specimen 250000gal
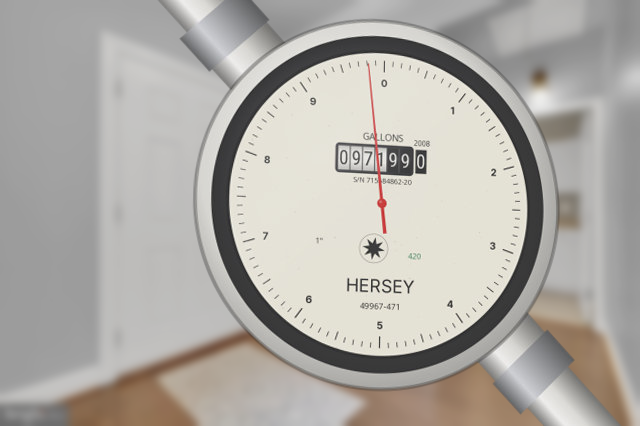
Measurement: 971989.8gal
